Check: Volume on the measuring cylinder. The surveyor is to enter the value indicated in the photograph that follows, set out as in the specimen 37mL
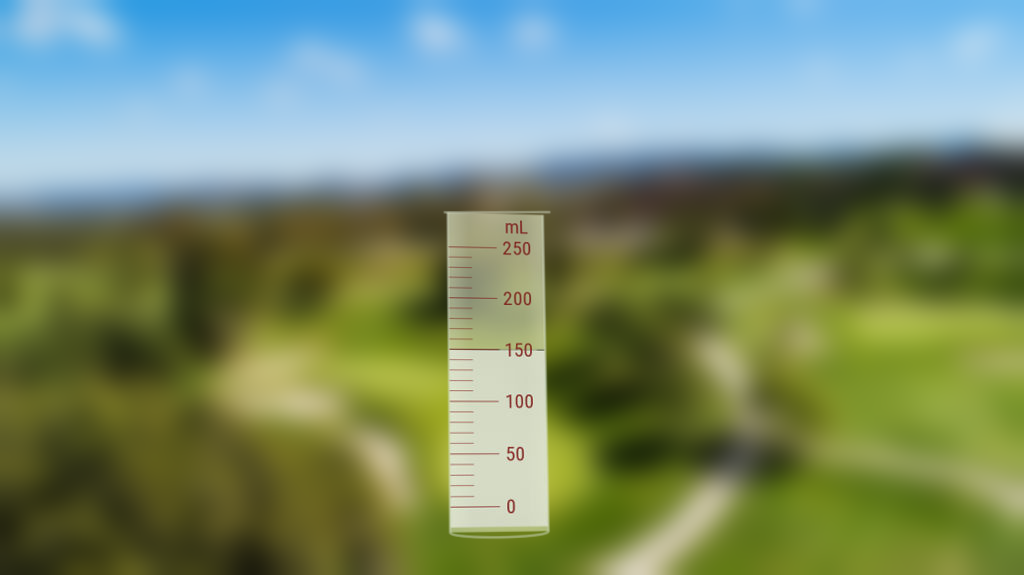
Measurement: 150mL
